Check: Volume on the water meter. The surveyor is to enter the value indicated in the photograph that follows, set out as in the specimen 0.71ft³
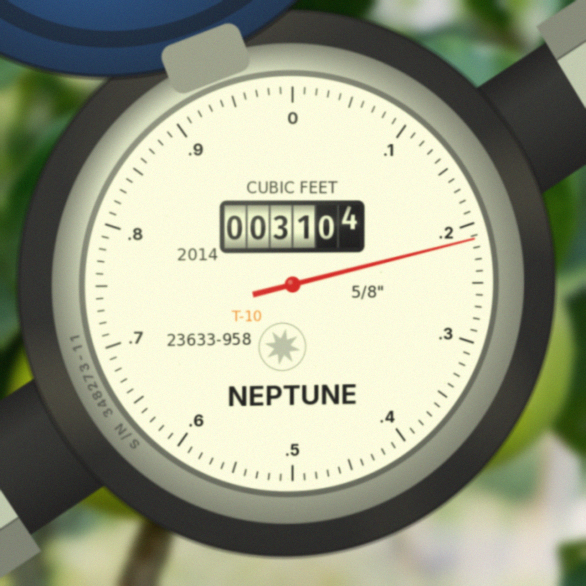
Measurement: 3104.21ft³
